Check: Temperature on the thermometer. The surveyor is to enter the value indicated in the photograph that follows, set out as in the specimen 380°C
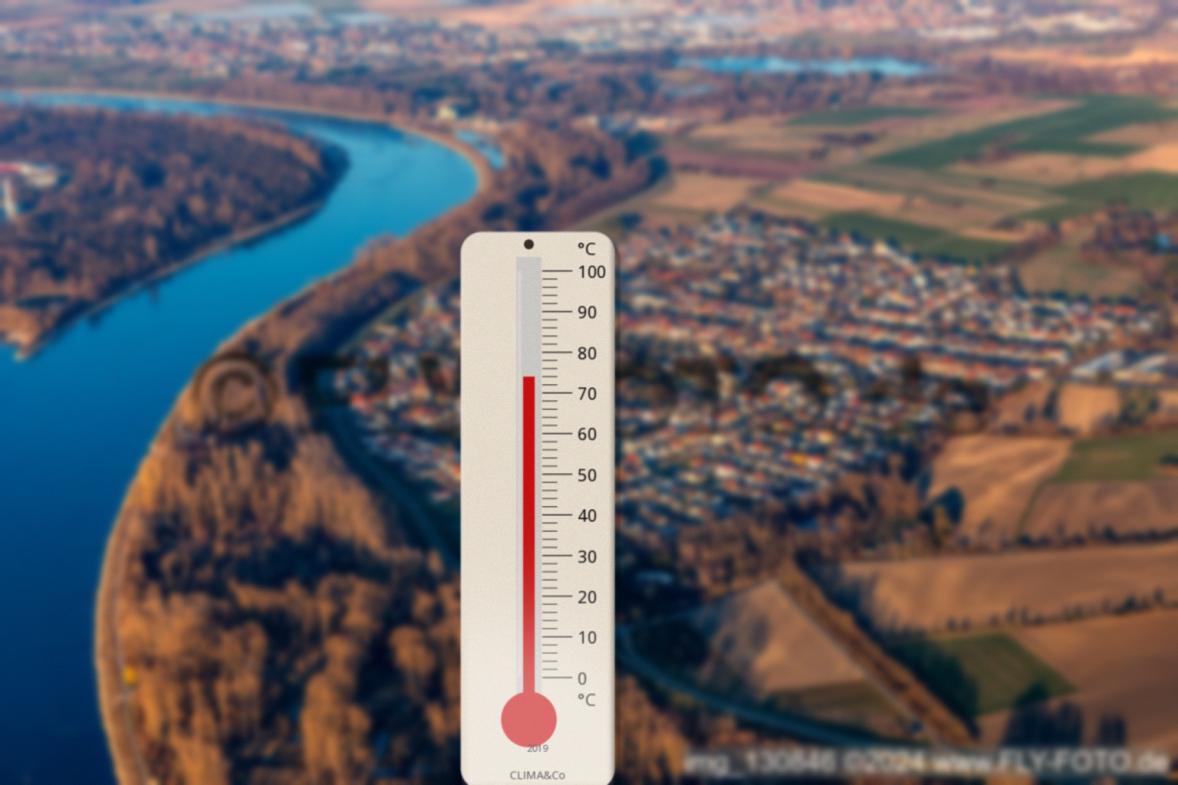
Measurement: 74°C
